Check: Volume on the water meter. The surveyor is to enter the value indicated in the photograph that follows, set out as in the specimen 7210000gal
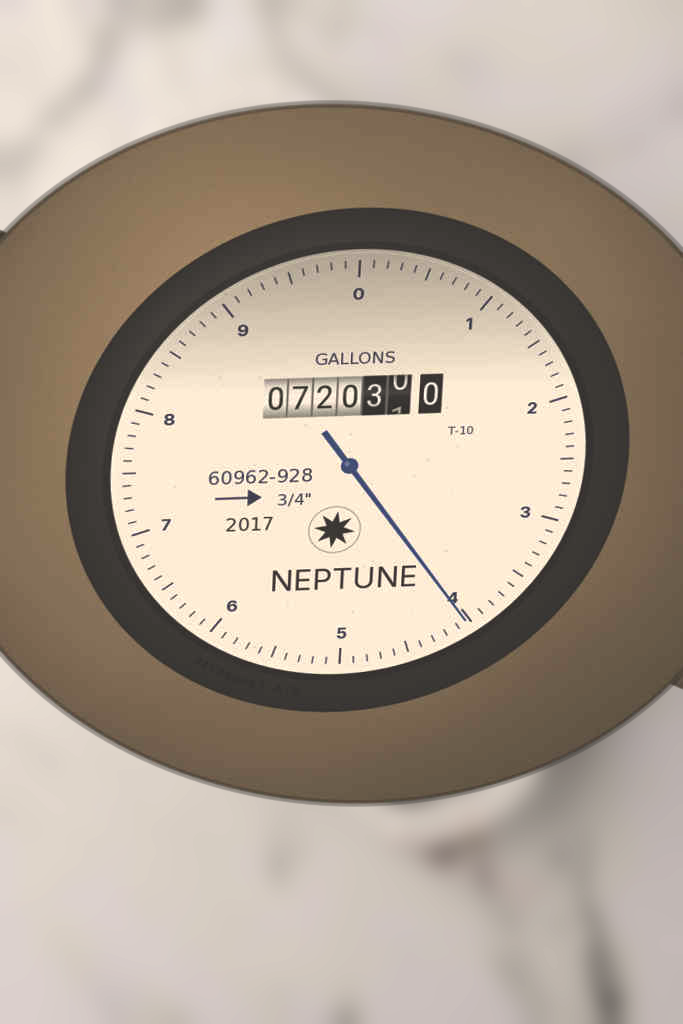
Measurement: 720304.0gal
